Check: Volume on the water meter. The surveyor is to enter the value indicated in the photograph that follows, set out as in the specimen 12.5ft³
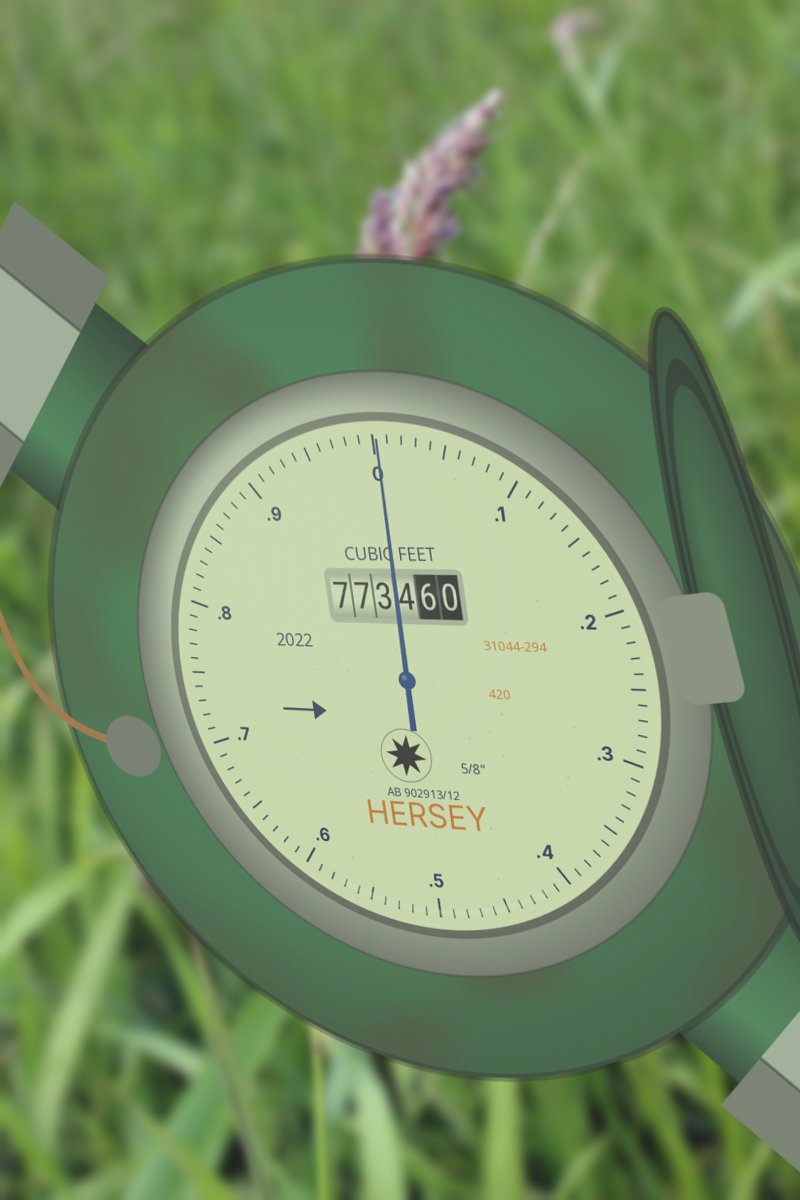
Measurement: 773460.00ft³
